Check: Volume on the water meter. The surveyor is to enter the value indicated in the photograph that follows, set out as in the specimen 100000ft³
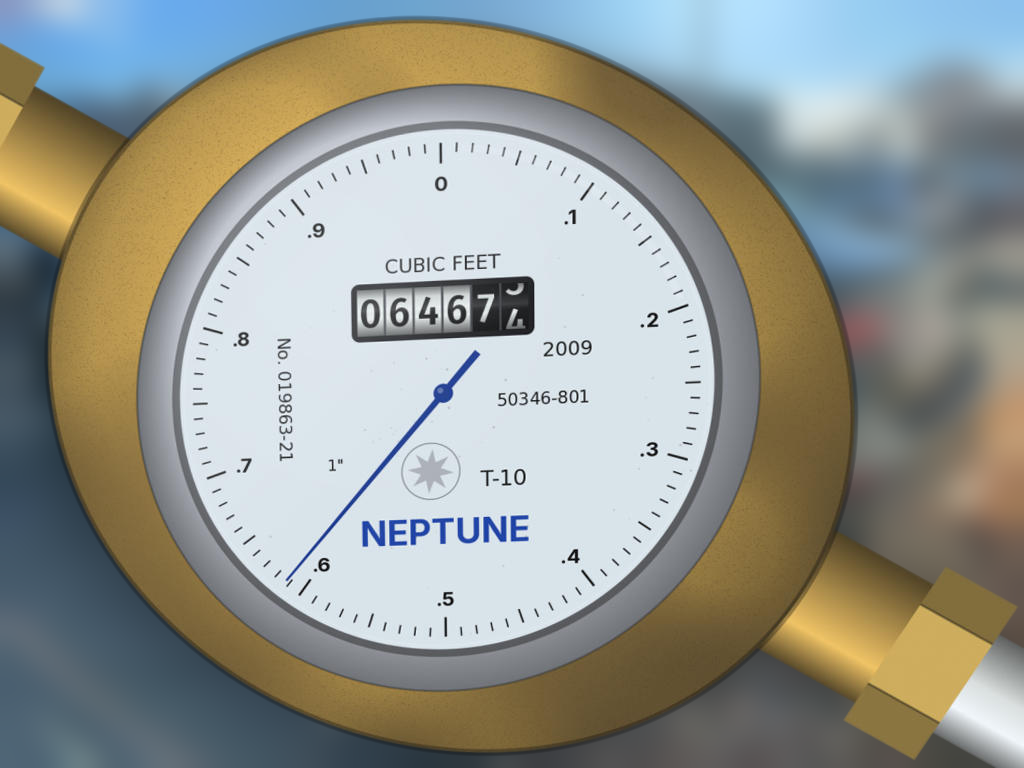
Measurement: 64673.61ft³
